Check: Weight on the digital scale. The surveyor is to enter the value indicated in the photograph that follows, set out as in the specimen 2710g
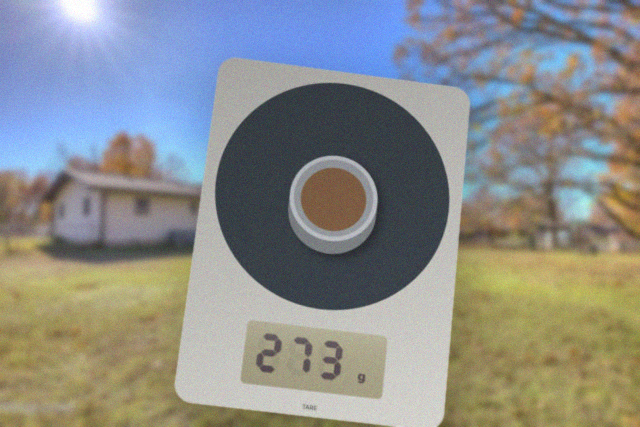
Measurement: 273g
